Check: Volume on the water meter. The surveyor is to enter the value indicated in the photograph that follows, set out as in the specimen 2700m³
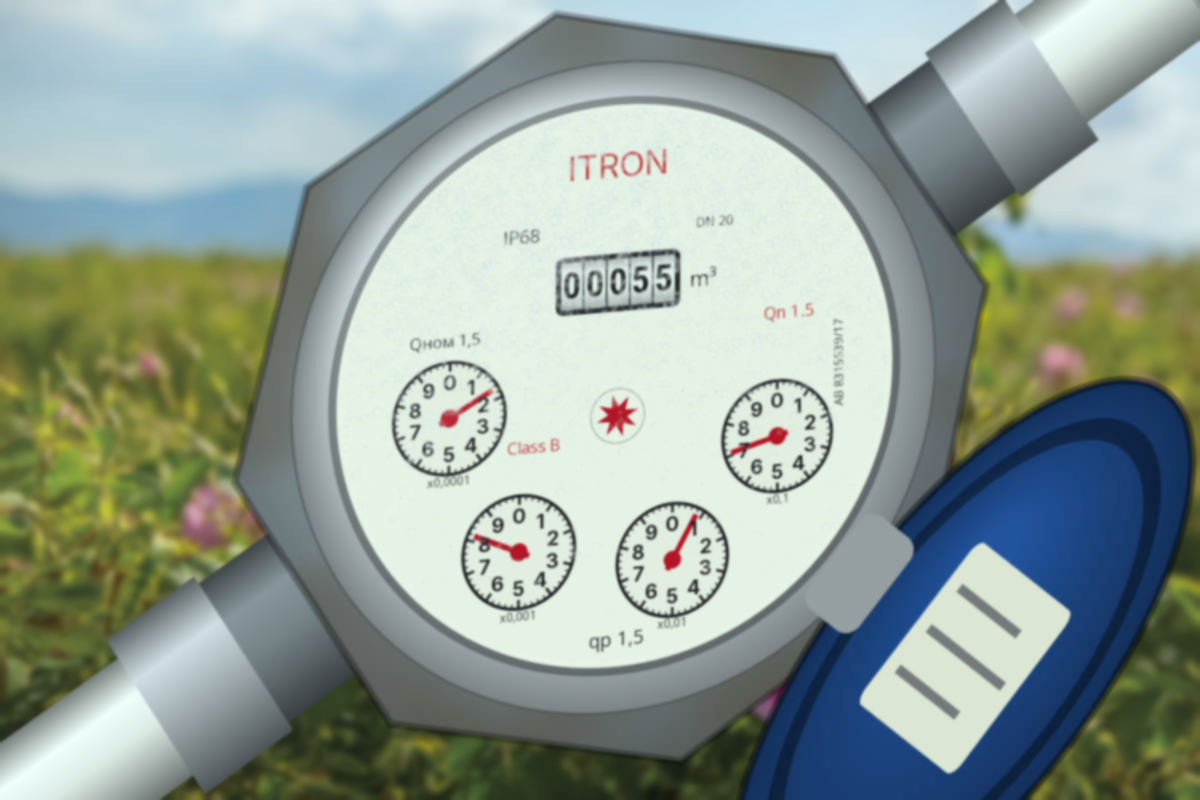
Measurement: 55.7081m³
